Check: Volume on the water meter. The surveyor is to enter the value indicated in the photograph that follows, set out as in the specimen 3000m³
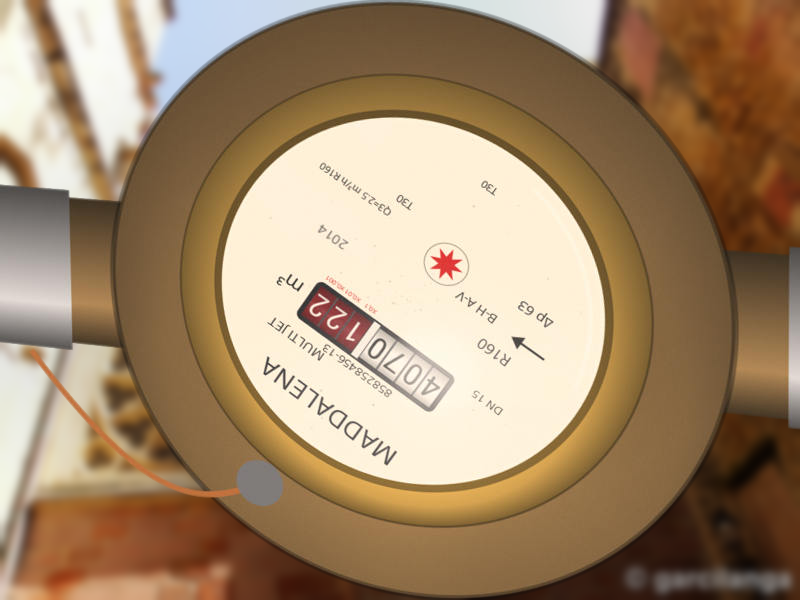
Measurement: 4070.122m³
